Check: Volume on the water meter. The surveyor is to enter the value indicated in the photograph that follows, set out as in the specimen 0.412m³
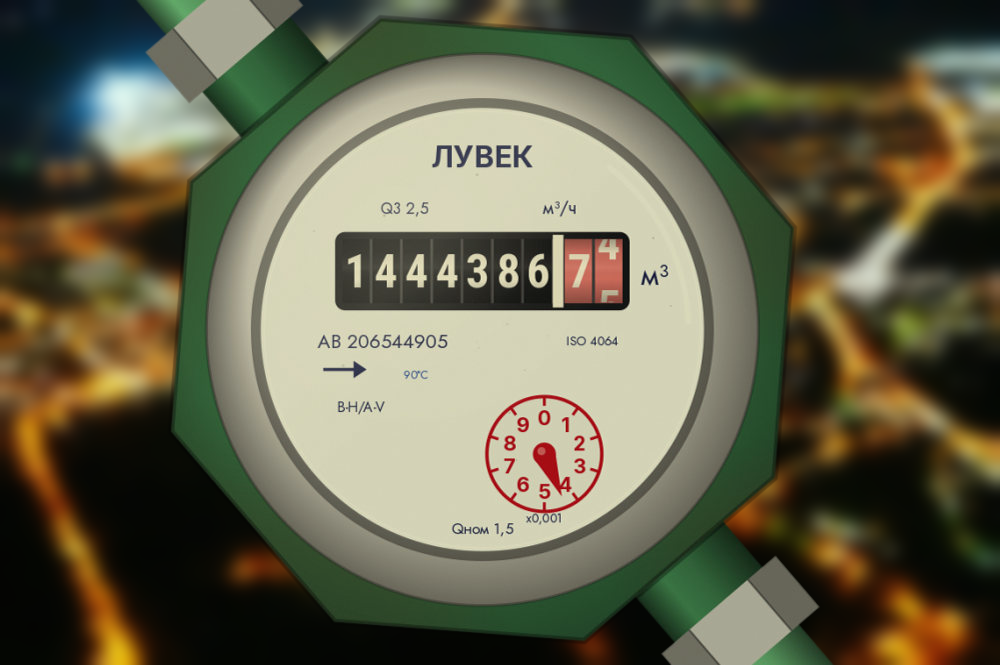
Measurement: 1444386.744m³
